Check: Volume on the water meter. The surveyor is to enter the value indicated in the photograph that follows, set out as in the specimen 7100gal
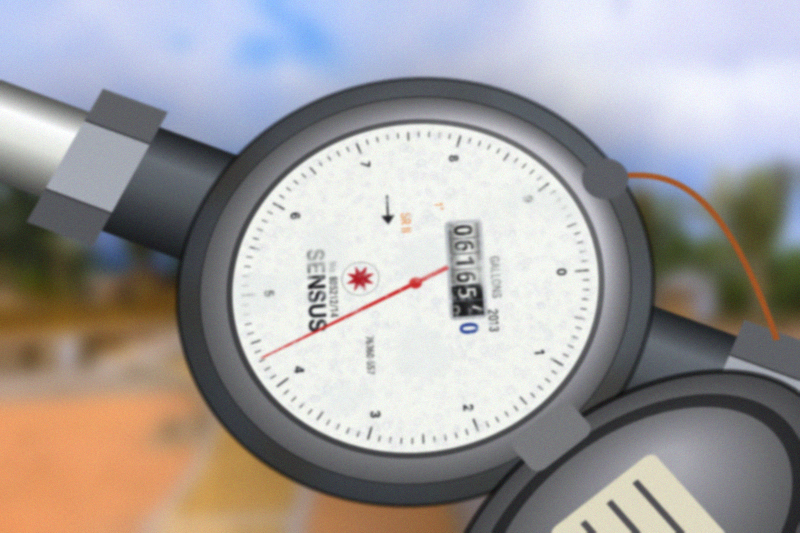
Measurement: 616574.3gal
